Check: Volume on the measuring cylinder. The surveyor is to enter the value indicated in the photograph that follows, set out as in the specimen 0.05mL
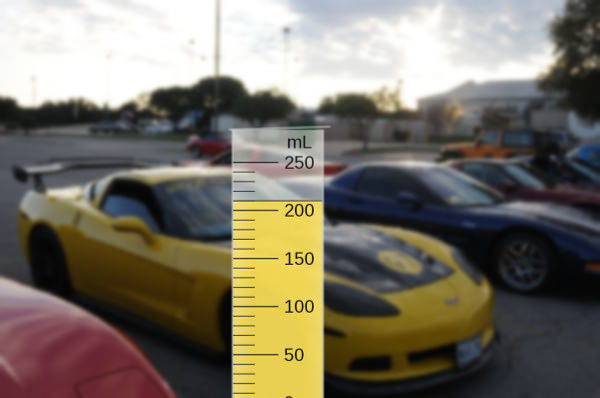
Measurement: 210mL
